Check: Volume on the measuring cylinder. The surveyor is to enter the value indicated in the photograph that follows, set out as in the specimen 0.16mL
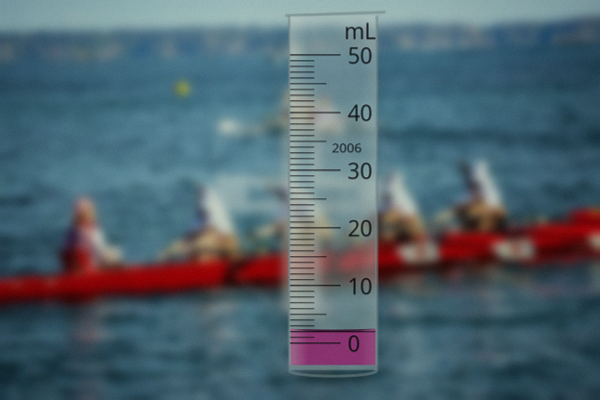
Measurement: 2mL
